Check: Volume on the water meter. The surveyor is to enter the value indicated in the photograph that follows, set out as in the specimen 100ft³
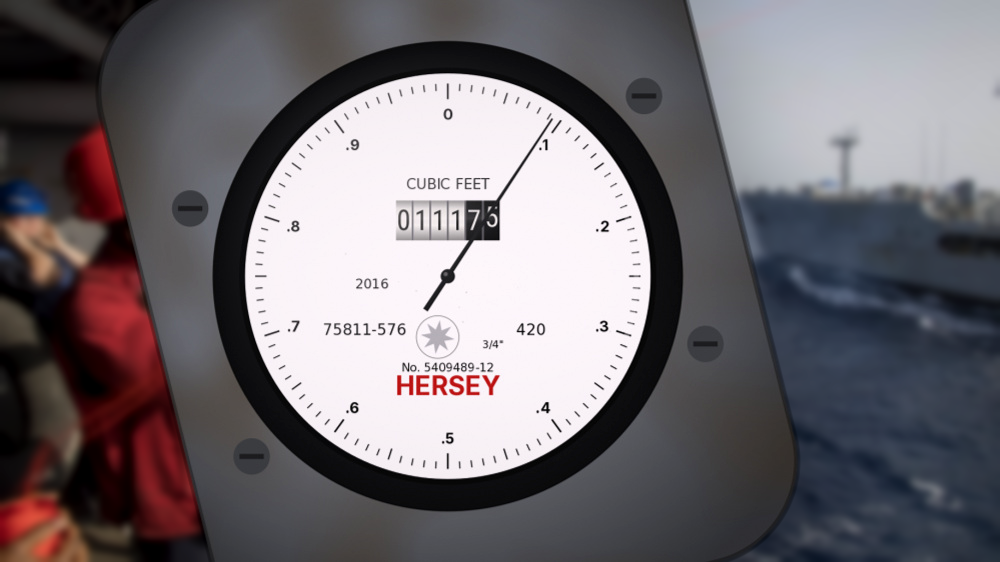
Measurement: 11175.09ft³
